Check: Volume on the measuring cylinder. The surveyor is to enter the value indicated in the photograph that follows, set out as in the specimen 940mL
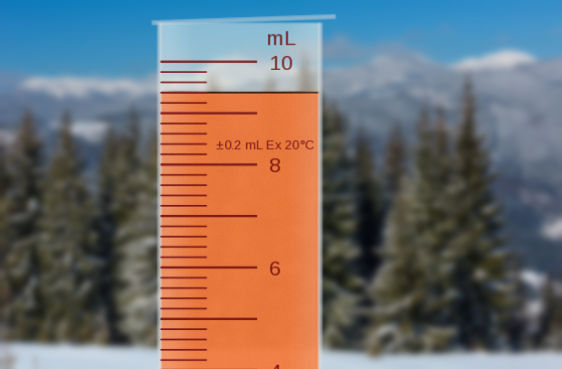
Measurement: 9.4mL
